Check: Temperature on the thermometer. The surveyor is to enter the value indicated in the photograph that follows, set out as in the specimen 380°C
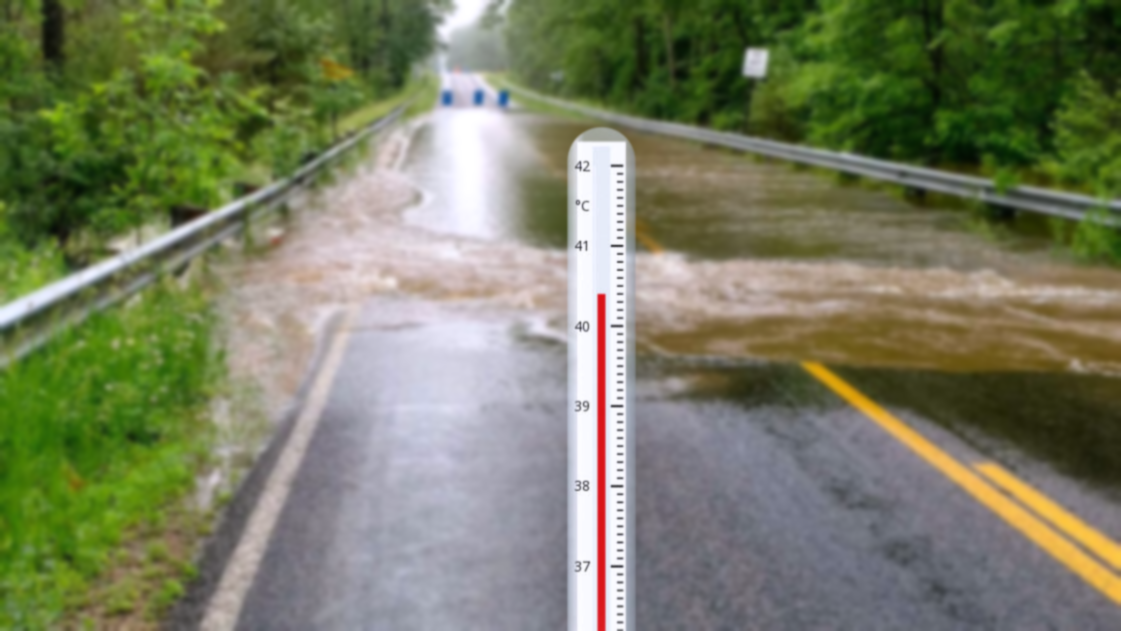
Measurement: 40.4°C
